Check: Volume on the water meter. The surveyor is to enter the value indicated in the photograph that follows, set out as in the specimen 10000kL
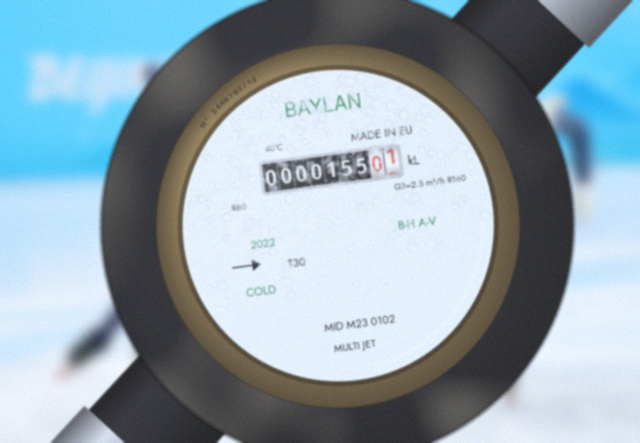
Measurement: 155.01kL
